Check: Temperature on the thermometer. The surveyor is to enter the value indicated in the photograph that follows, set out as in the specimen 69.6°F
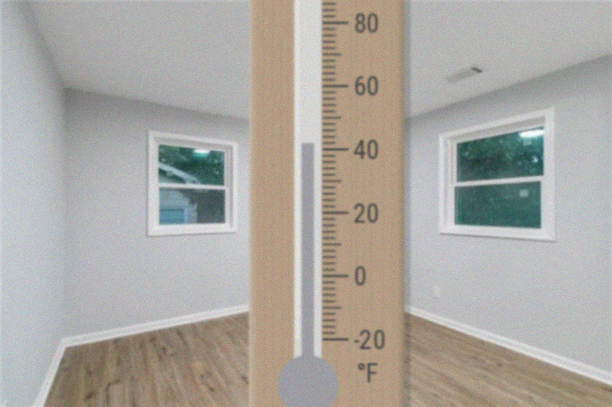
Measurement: 42°F
